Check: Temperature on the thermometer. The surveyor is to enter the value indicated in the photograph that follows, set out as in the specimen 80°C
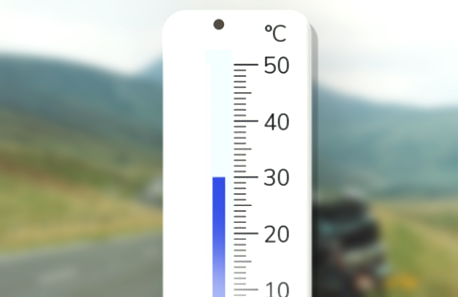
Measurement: 30°C
